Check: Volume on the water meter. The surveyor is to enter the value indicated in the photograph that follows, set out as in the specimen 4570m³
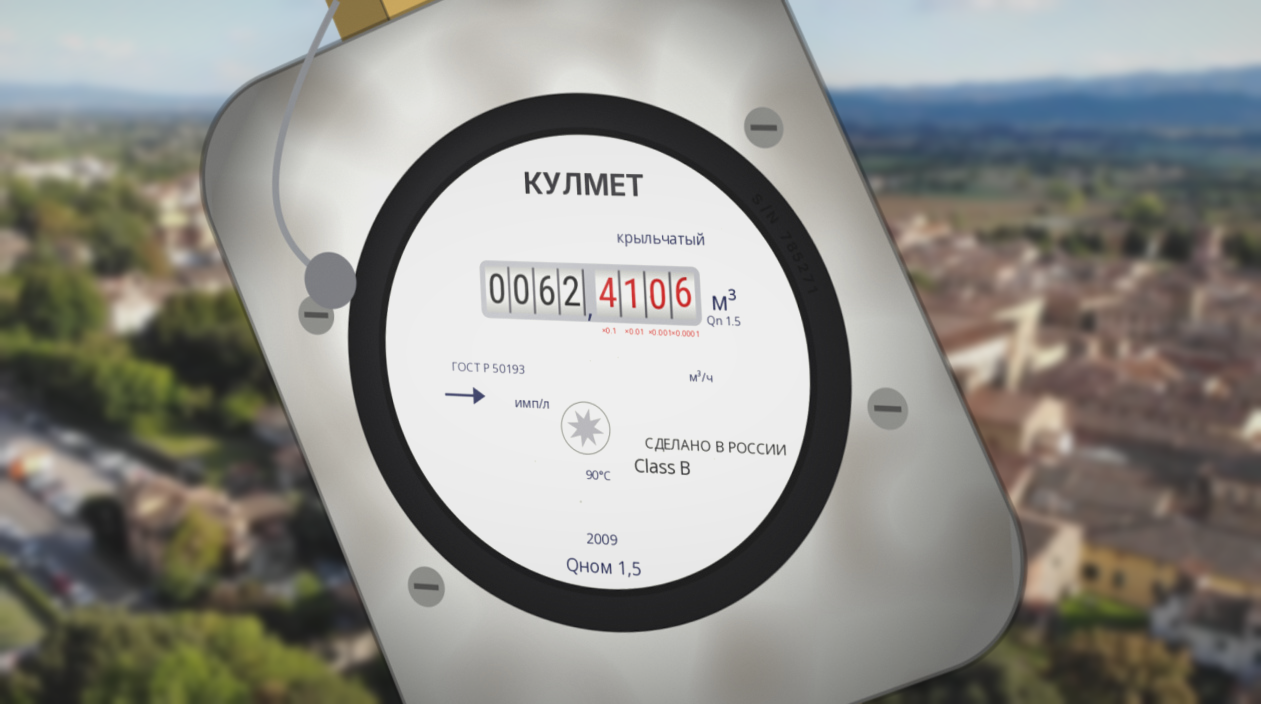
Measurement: 62.4106m³
